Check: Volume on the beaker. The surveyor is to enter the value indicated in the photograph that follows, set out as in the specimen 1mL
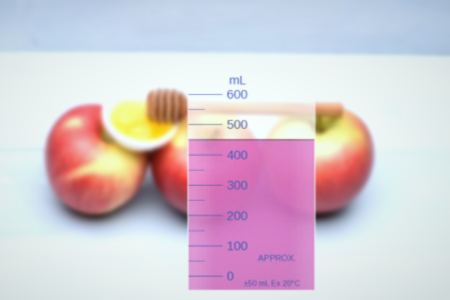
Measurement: 450mL
